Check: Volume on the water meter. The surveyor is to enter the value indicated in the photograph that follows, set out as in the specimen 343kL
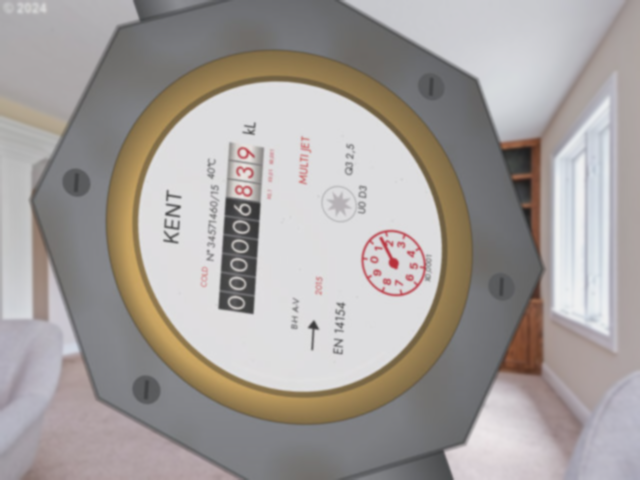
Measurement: 6.8391kL
